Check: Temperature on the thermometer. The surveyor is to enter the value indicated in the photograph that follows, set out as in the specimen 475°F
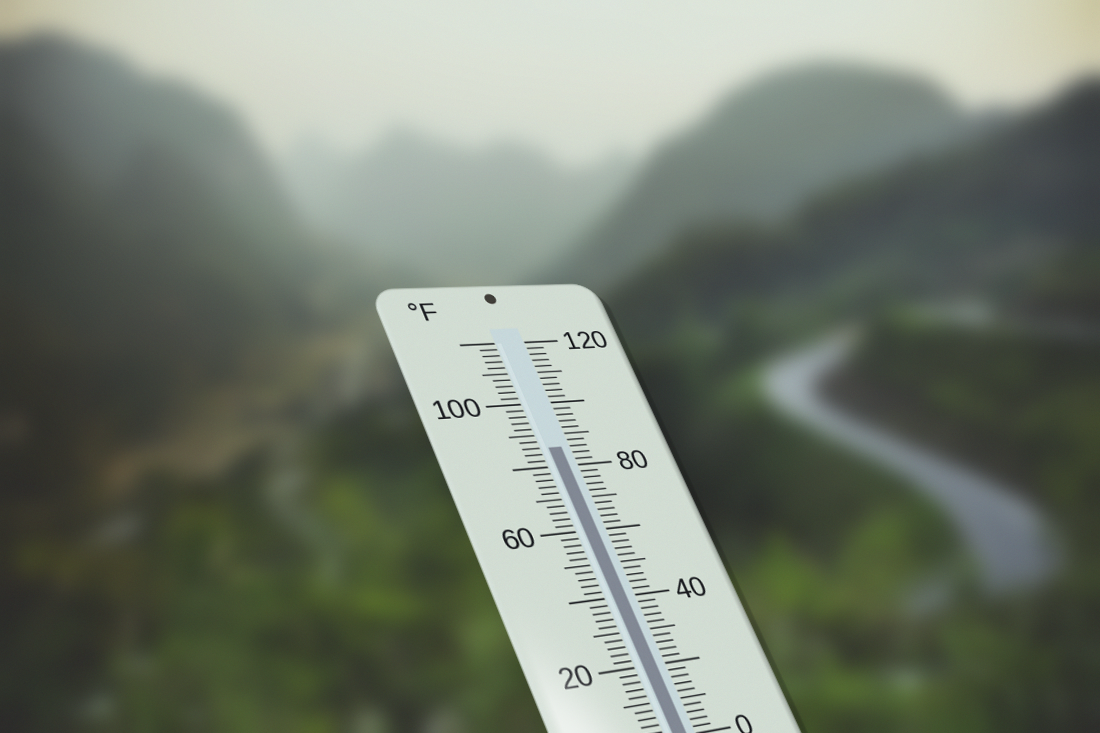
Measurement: 86°F
